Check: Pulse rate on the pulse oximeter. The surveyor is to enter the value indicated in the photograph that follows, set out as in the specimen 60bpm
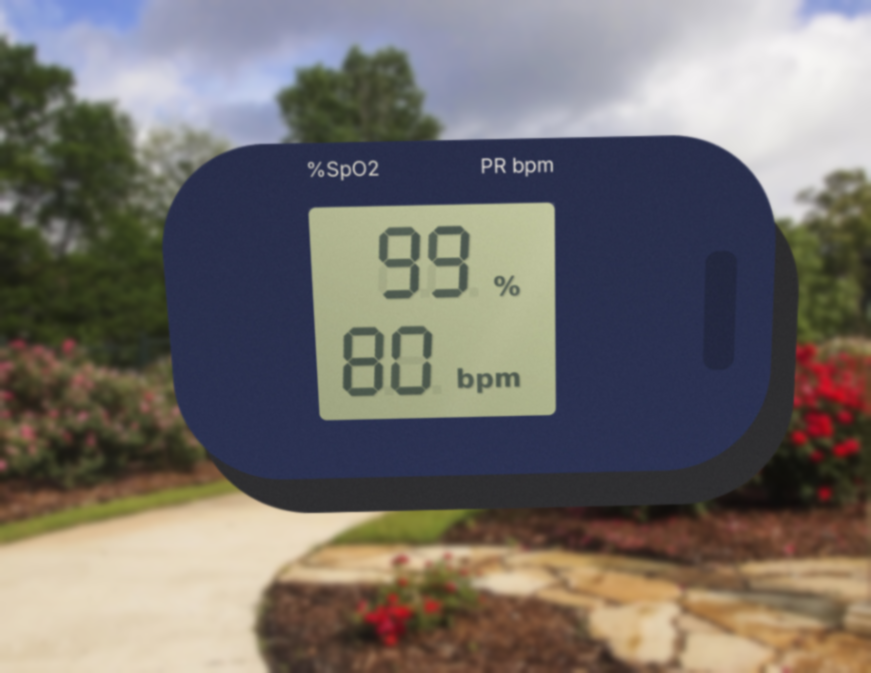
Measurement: 80bpm
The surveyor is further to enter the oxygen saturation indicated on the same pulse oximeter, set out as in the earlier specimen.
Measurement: 99%
